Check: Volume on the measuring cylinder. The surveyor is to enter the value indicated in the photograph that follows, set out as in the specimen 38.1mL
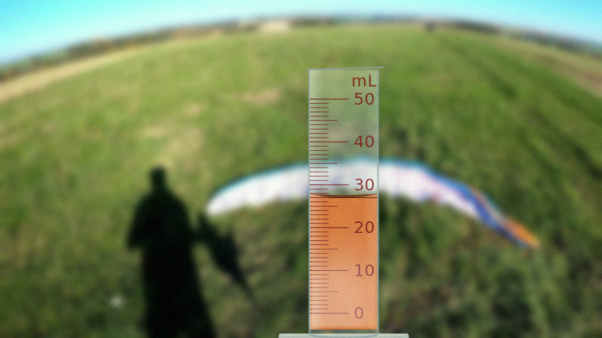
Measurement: 27mL
